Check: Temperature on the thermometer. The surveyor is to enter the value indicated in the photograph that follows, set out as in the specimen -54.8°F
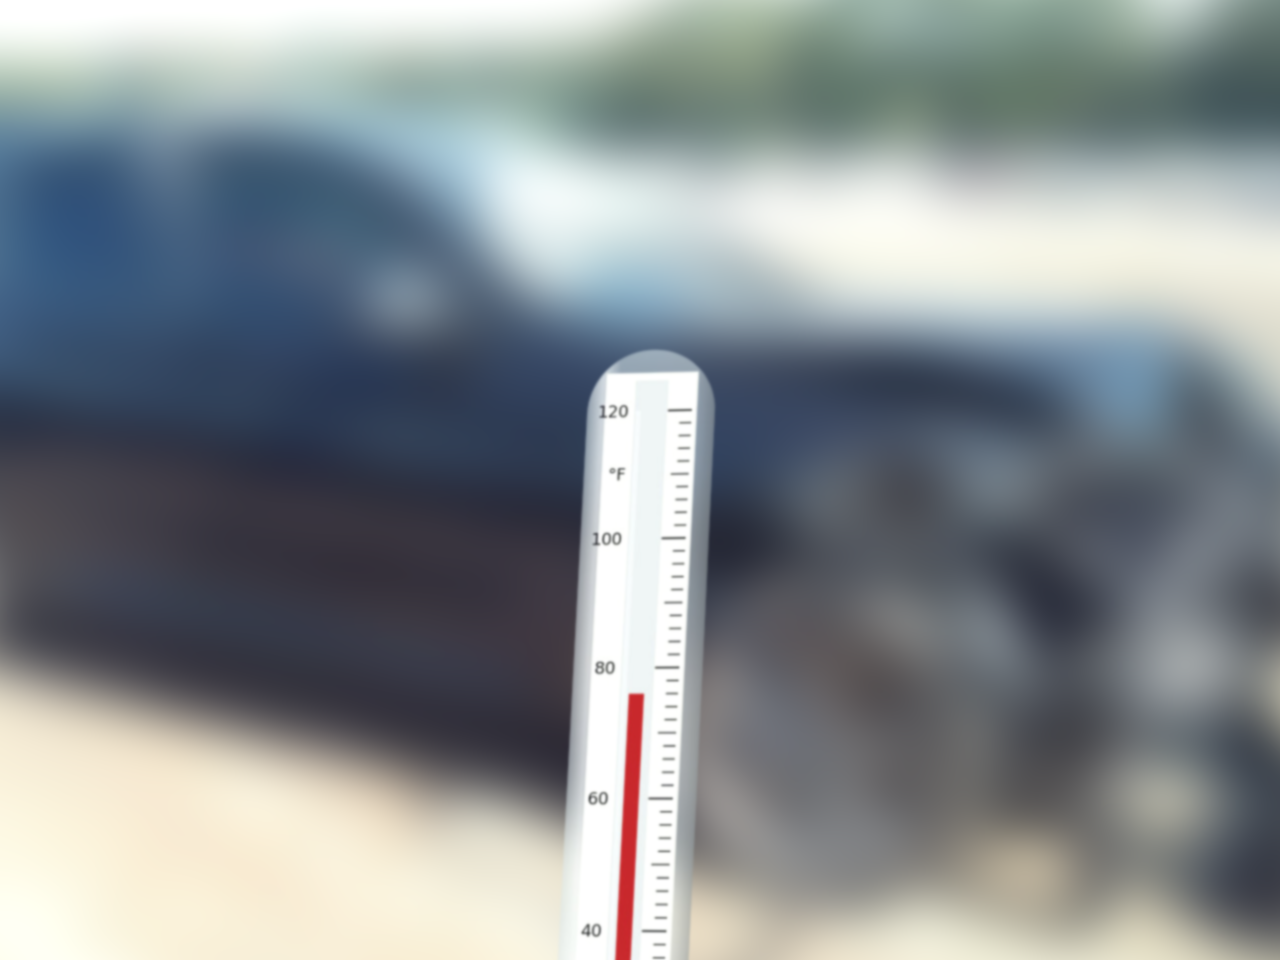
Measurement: 76°F
